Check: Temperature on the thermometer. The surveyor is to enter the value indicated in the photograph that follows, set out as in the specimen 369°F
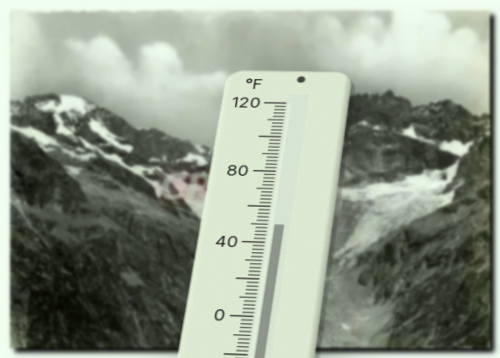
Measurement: 50°F
